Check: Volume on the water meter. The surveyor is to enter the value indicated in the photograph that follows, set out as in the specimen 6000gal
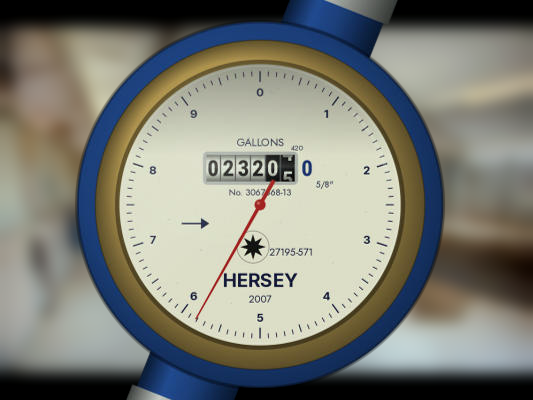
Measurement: 232045.8gal
